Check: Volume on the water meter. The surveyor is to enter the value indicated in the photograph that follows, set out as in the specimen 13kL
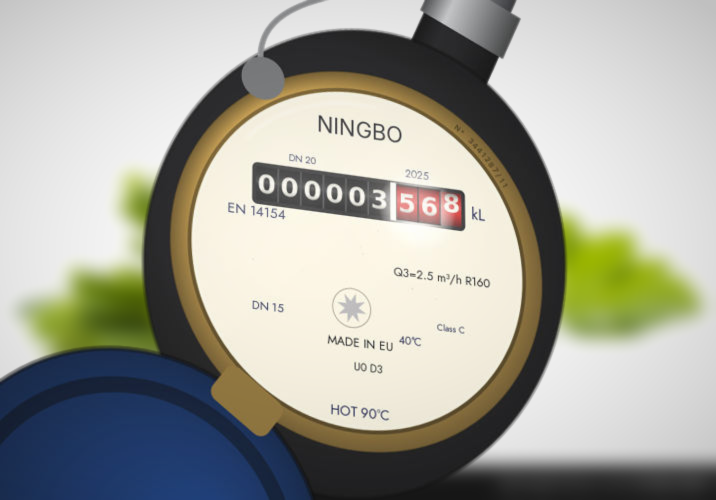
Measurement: 3.568kL
